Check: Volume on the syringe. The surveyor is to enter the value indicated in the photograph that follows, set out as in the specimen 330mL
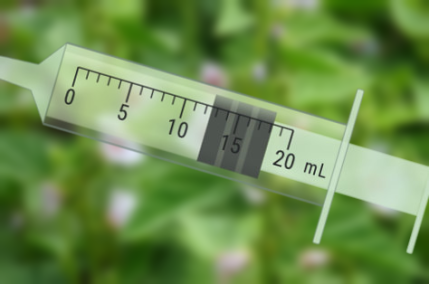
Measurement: 12.5mL
